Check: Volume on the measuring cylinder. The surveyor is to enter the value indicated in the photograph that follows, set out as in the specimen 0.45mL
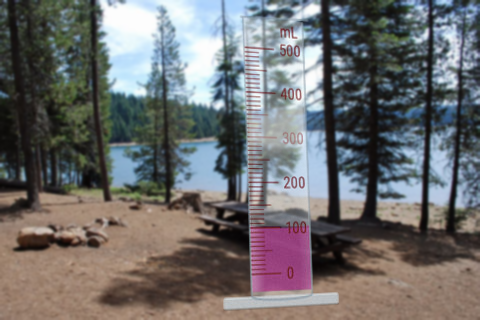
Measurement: 100mL
